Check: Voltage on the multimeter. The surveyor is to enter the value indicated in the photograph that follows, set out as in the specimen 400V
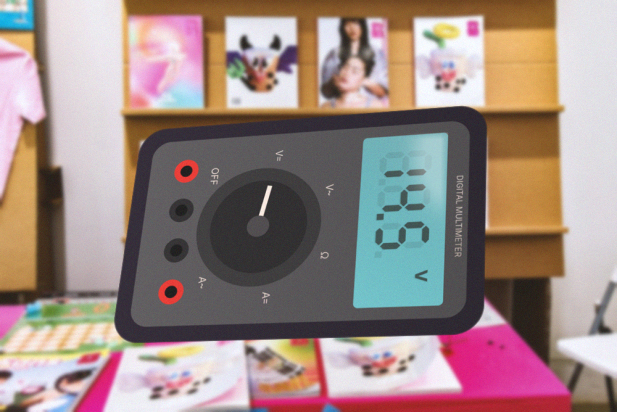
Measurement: 14.5V
